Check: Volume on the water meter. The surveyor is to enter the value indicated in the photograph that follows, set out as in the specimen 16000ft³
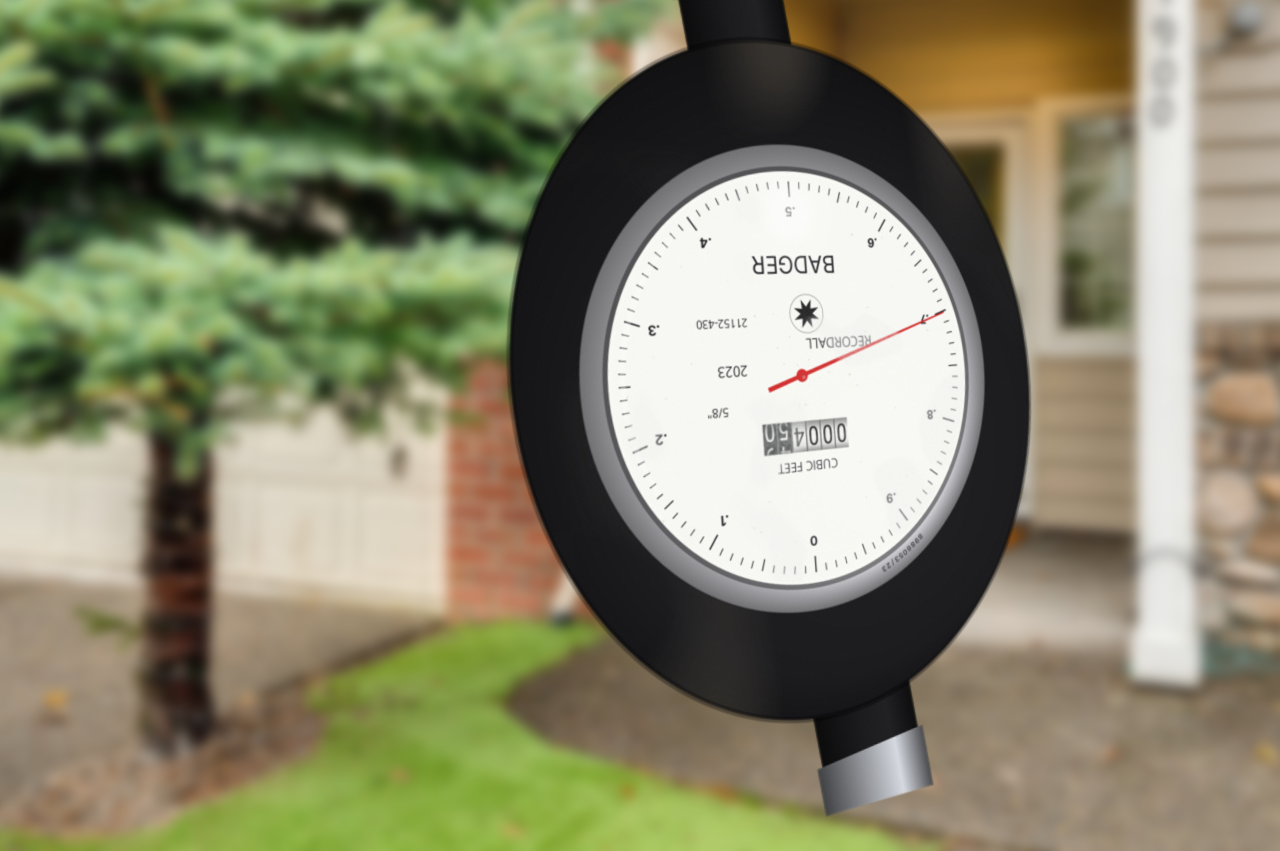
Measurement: 449.70ft³
